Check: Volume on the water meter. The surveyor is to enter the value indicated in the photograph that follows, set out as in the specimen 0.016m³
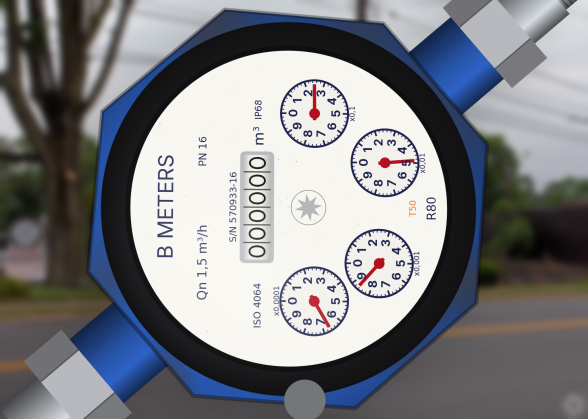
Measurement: 0.2486m³
